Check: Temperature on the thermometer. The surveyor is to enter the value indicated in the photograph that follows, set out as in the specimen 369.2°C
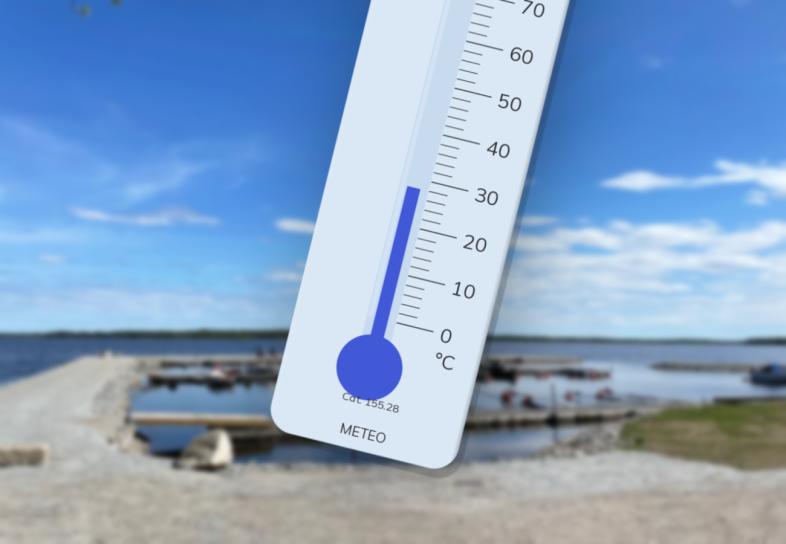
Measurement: 28°C
